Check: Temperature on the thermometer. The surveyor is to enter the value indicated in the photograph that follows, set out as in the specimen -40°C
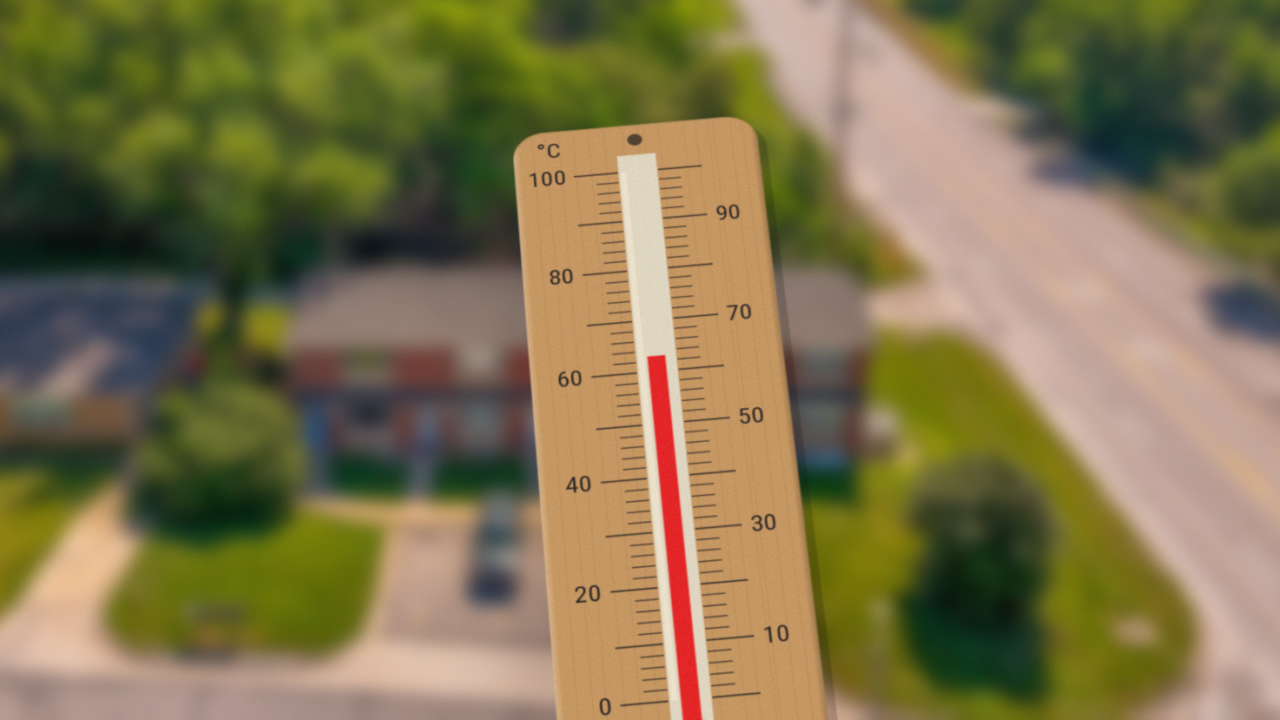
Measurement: 63°C
